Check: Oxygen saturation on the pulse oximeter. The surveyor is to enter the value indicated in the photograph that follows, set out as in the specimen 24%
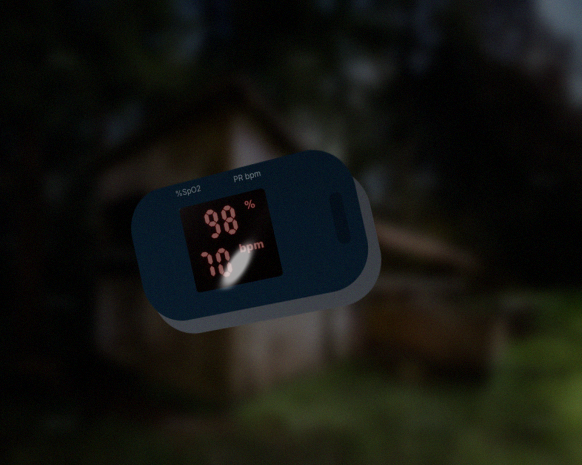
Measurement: 98%
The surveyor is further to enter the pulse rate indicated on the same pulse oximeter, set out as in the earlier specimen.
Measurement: 70bpm
